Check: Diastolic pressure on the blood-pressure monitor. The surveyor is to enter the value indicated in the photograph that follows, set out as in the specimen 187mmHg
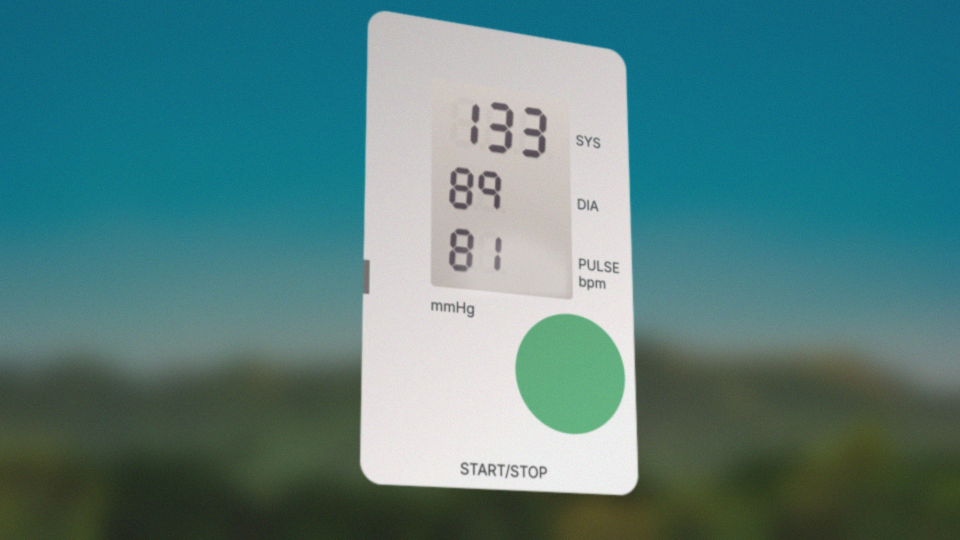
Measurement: 89mmHg
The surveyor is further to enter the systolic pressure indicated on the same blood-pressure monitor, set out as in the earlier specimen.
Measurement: 133mmHg
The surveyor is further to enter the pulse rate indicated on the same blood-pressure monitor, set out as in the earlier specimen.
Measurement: 81bpm
